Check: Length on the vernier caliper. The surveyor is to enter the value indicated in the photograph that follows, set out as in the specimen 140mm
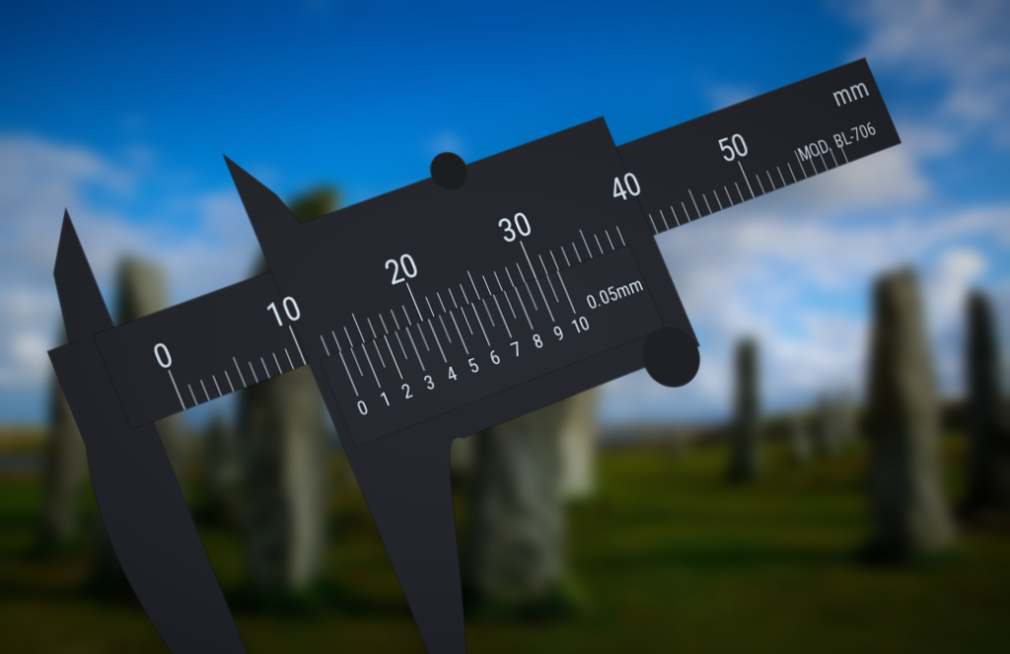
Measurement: 12.9mm
